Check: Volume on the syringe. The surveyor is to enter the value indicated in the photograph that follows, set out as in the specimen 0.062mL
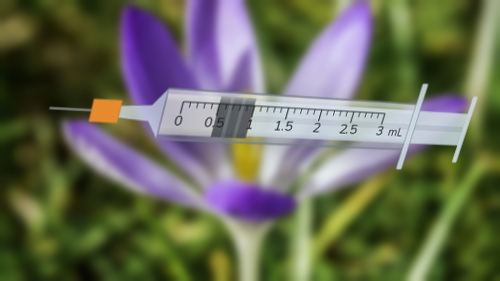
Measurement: 0.5mL
